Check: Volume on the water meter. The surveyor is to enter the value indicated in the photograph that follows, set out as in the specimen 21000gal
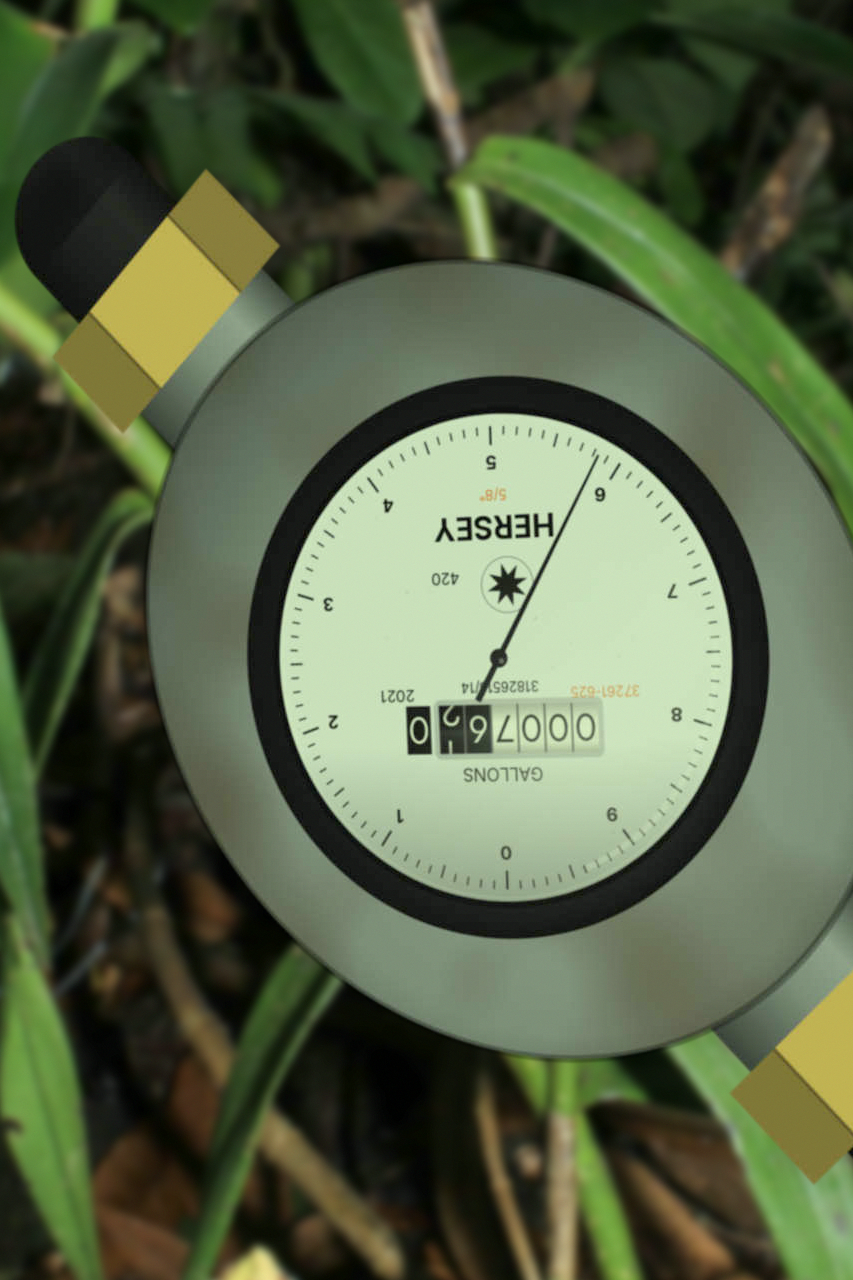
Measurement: 7615.8gal
